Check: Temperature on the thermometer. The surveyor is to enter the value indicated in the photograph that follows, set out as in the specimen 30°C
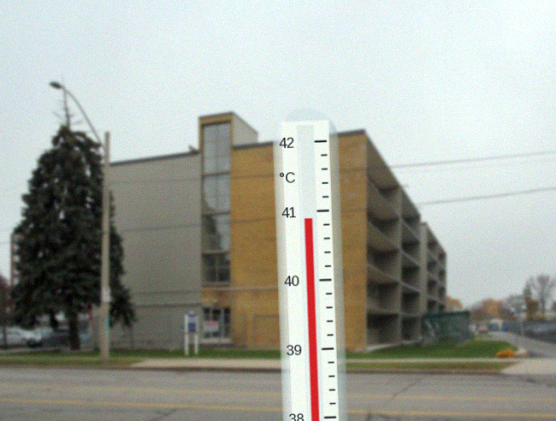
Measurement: 40.9°C
